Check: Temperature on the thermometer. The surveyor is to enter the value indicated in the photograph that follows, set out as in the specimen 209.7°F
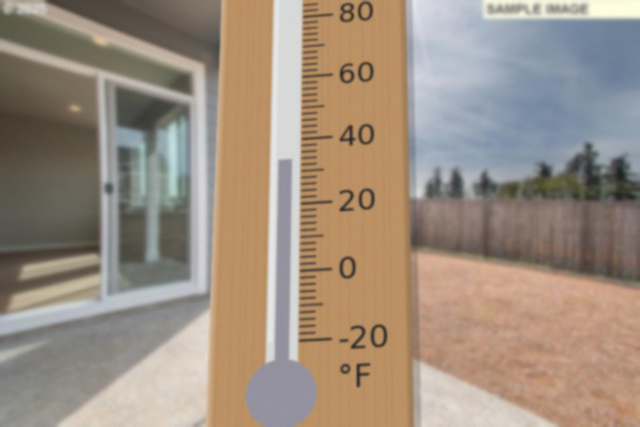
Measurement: 34°F
